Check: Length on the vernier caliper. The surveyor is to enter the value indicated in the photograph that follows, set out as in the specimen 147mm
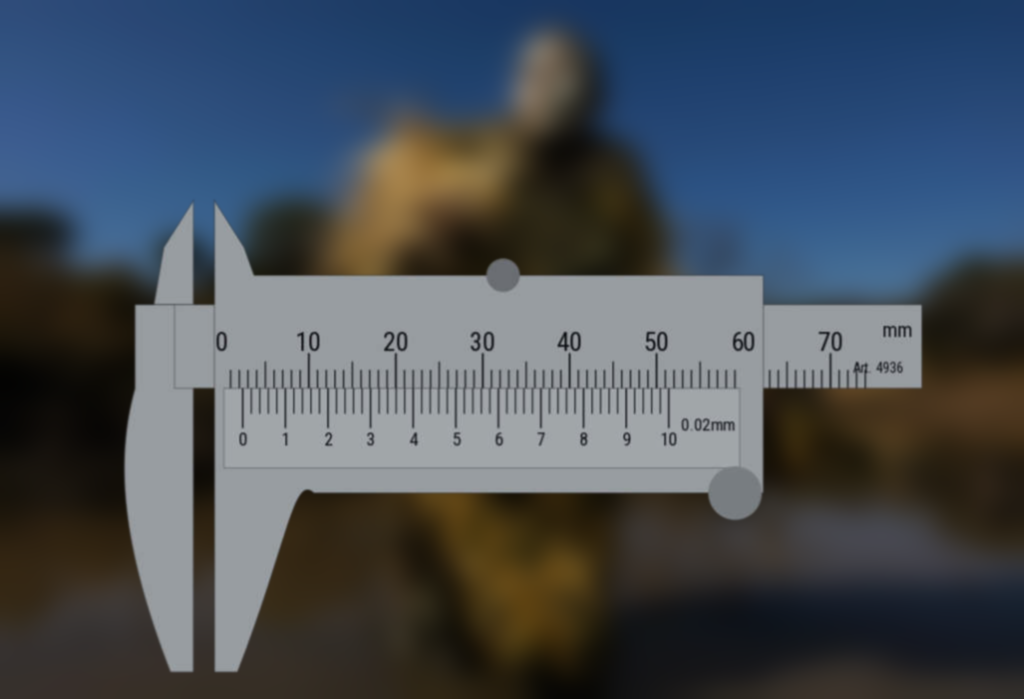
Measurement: 2.4mm
